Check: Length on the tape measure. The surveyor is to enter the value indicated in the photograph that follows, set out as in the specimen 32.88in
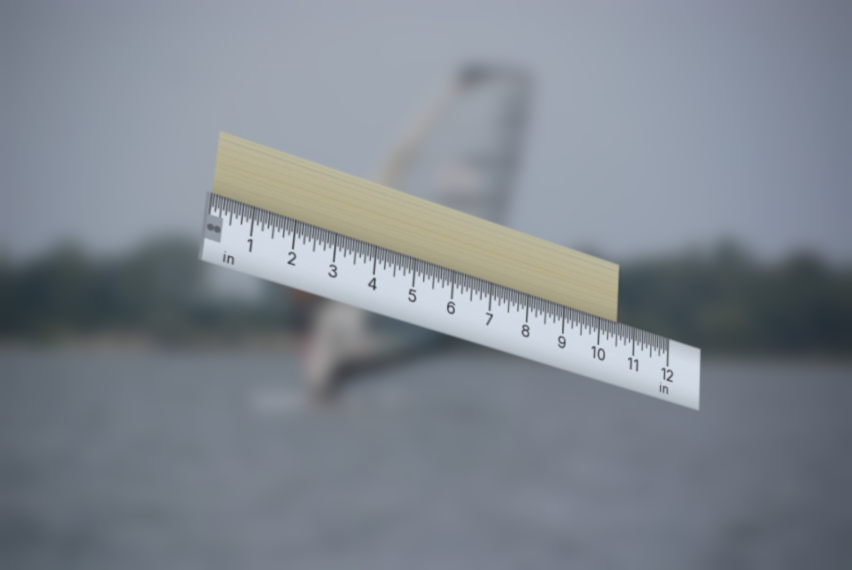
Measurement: 10.5in
